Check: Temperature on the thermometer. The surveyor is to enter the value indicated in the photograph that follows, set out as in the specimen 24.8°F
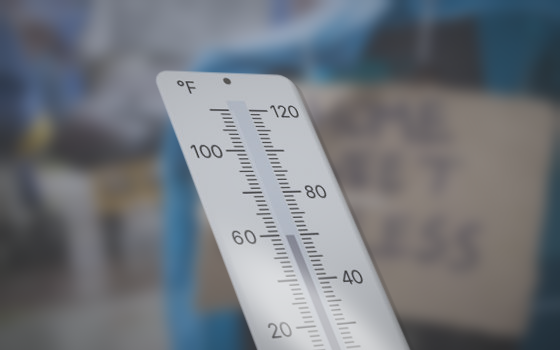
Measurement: 60°F
